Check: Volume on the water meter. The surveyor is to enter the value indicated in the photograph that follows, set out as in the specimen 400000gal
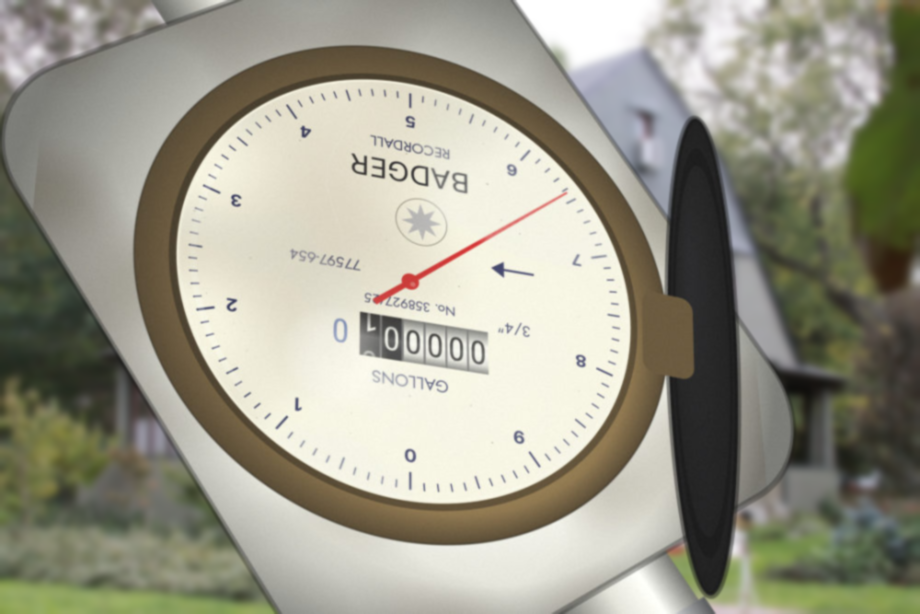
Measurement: 6.4gal
